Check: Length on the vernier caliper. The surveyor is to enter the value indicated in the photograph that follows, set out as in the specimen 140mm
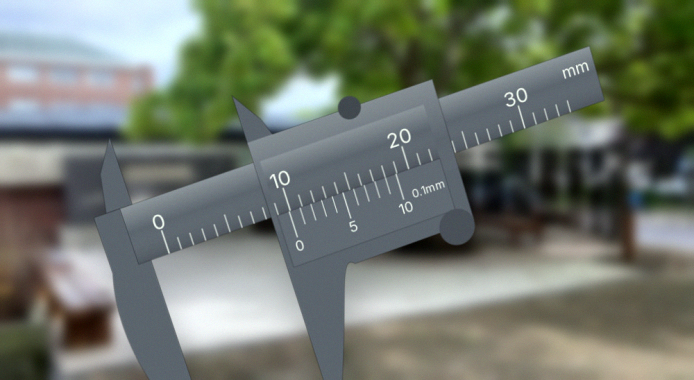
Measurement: 9.9mm
